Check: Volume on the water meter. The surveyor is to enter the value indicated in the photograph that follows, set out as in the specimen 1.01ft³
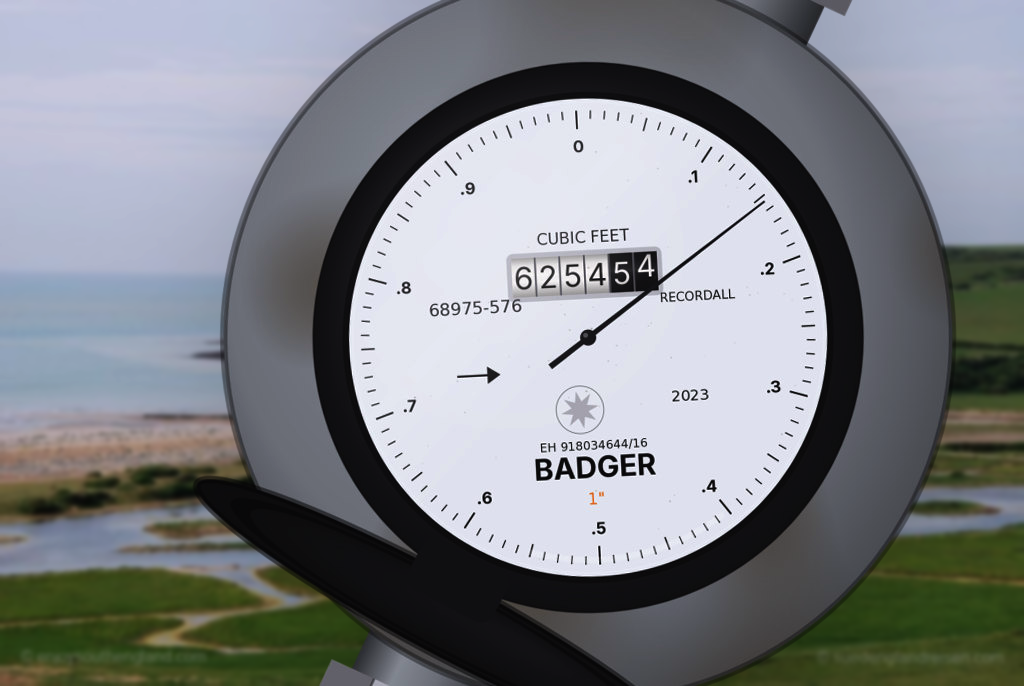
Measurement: 625454.15ft³
